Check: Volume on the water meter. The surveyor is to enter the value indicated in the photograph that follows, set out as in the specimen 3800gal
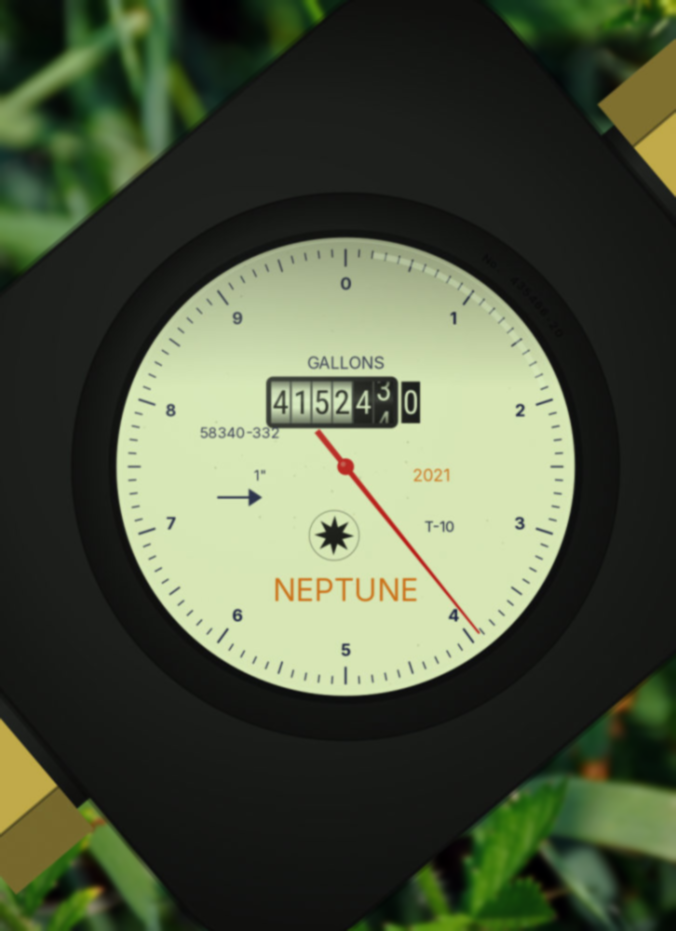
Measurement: 4152433.9gal
